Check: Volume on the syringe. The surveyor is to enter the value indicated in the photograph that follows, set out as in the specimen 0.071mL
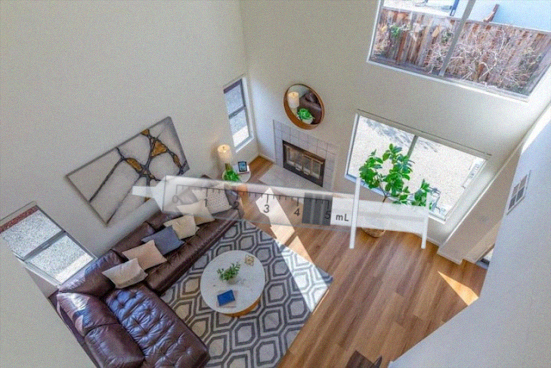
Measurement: 4.2mL
